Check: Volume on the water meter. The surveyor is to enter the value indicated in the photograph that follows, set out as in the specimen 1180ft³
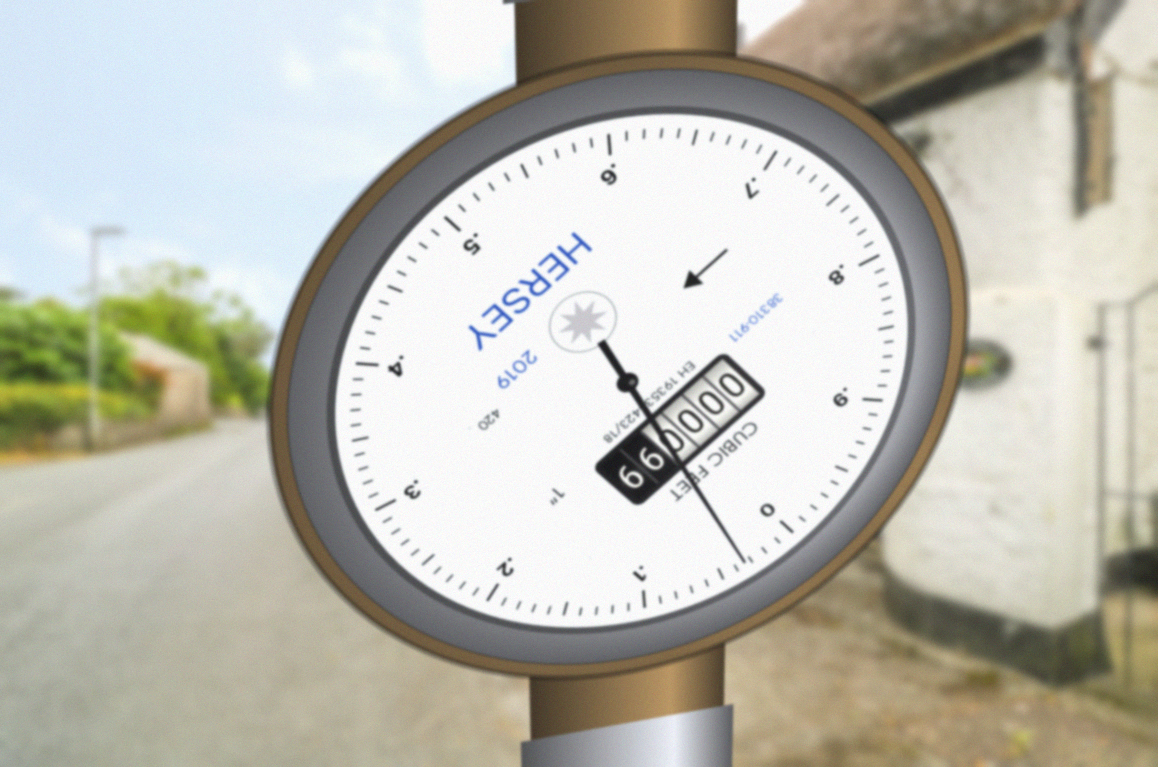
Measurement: 99.03ft³
